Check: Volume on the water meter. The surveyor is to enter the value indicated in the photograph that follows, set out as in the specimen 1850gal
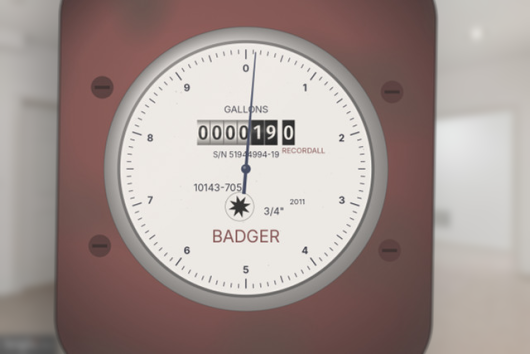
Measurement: 190.1gal
